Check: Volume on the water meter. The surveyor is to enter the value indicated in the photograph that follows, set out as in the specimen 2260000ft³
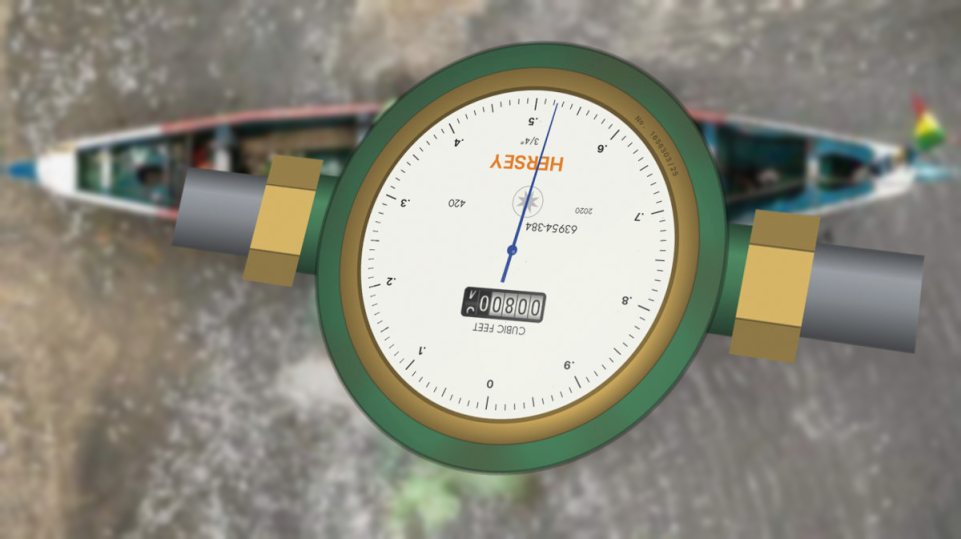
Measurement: 8003.52ft³
